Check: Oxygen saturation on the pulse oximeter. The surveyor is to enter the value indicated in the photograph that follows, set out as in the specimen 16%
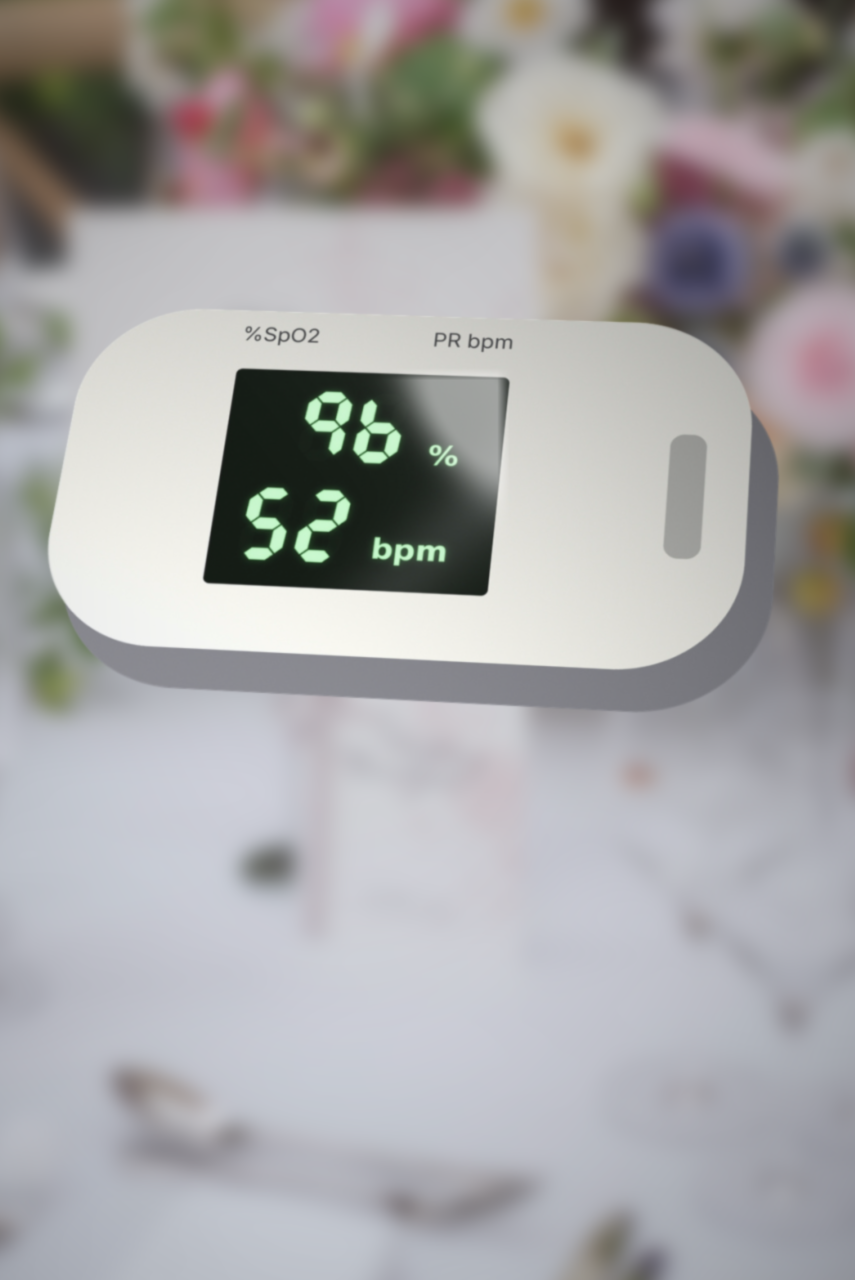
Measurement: 96%
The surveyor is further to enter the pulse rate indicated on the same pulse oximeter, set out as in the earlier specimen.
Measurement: 52bpm
